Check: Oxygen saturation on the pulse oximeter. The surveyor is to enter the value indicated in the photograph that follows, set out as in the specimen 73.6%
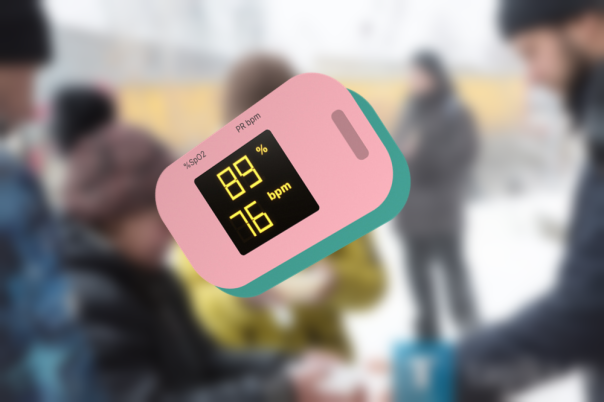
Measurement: 89%
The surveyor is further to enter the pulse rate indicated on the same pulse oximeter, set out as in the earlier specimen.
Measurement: 76bpm
